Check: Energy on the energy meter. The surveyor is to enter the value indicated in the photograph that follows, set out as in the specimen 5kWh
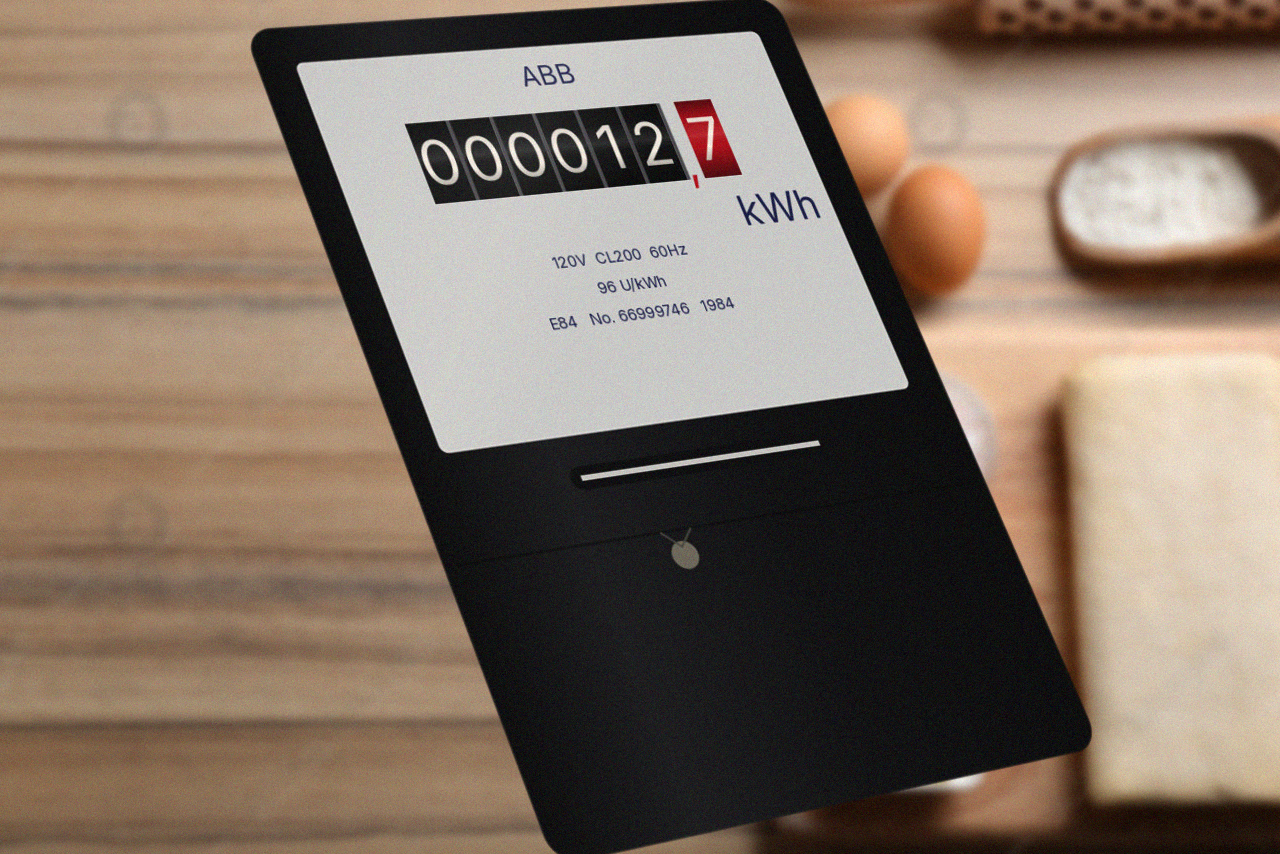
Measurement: 12.7kWh
